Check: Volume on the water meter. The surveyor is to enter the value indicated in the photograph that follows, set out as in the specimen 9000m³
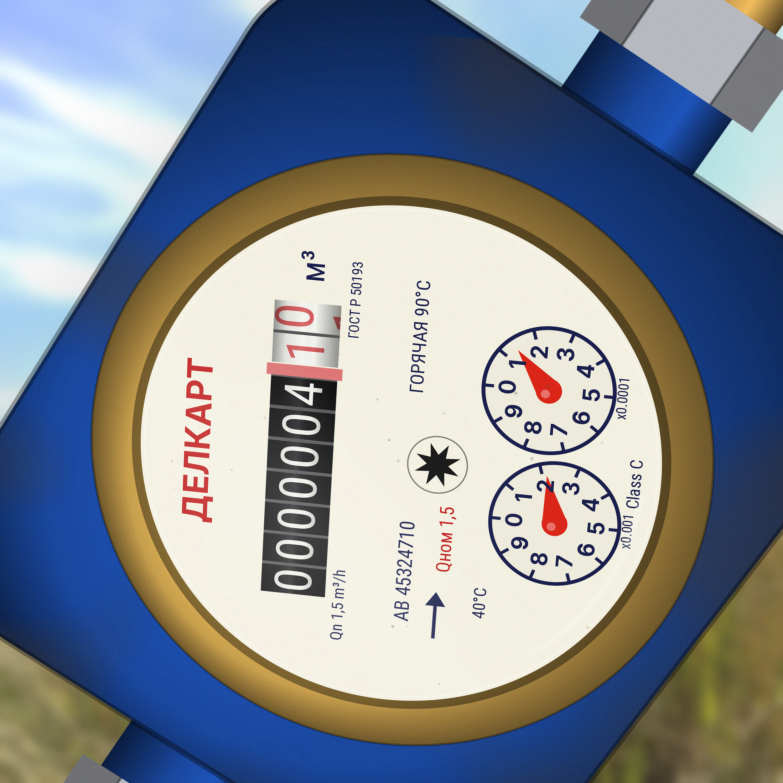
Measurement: 4.1021m³
